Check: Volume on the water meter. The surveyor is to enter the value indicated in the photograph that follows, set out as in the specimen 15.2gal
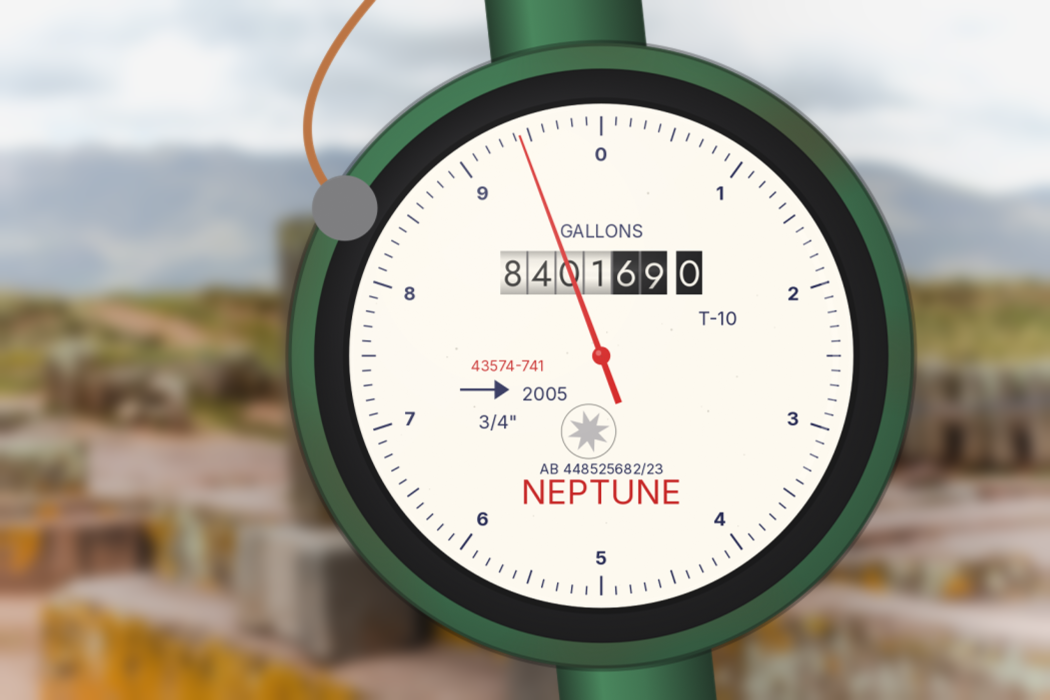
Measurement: 8401689.4gal
